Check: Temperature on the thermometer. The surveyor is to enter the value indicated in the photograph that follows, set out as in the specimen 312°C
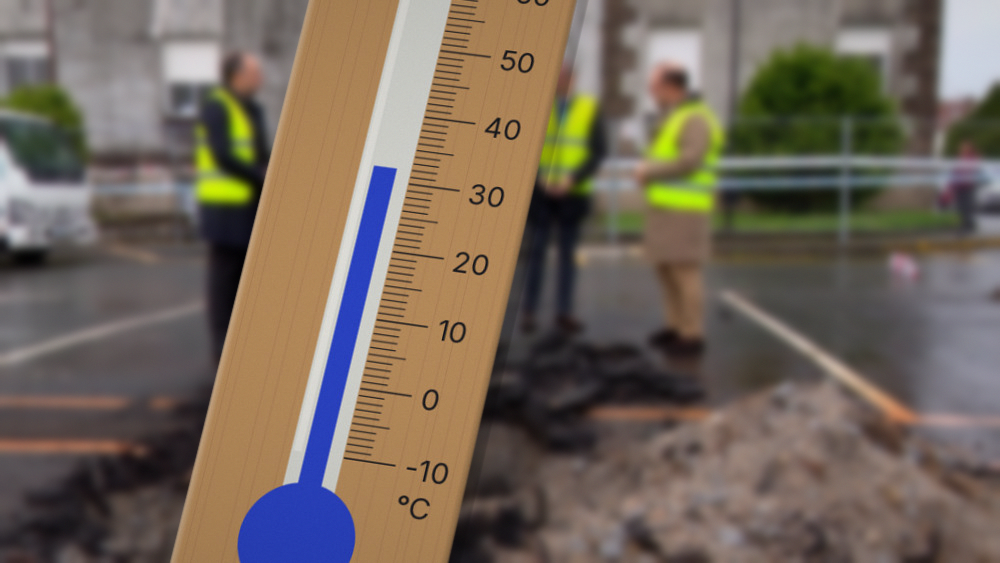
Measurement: 32°C
